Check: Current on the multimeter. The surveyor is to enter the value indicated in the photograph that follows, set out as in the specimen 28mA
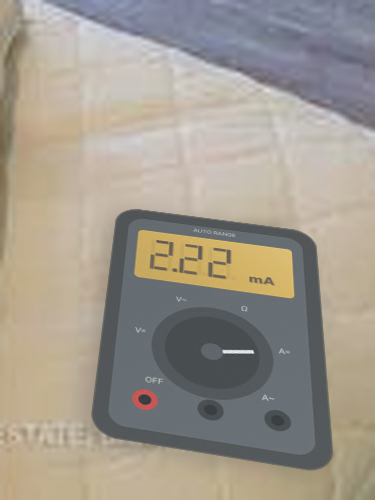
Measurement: 2.22mA
